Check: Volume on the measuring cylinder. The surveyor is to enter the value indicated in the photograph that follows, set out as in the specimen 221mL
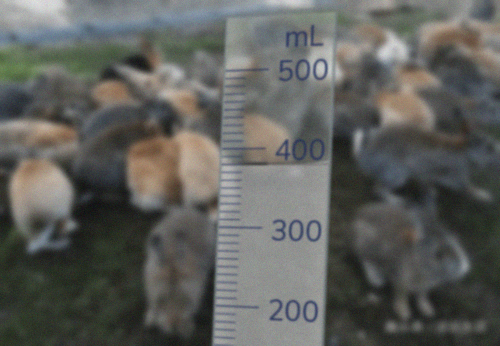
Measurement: 380mL
